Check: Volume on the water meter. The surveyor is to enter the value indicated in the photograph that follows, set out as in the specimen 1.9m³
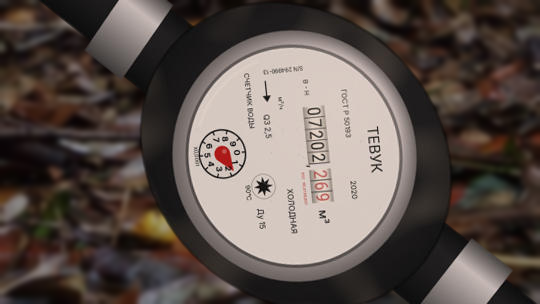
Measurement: 7202.2691m³
